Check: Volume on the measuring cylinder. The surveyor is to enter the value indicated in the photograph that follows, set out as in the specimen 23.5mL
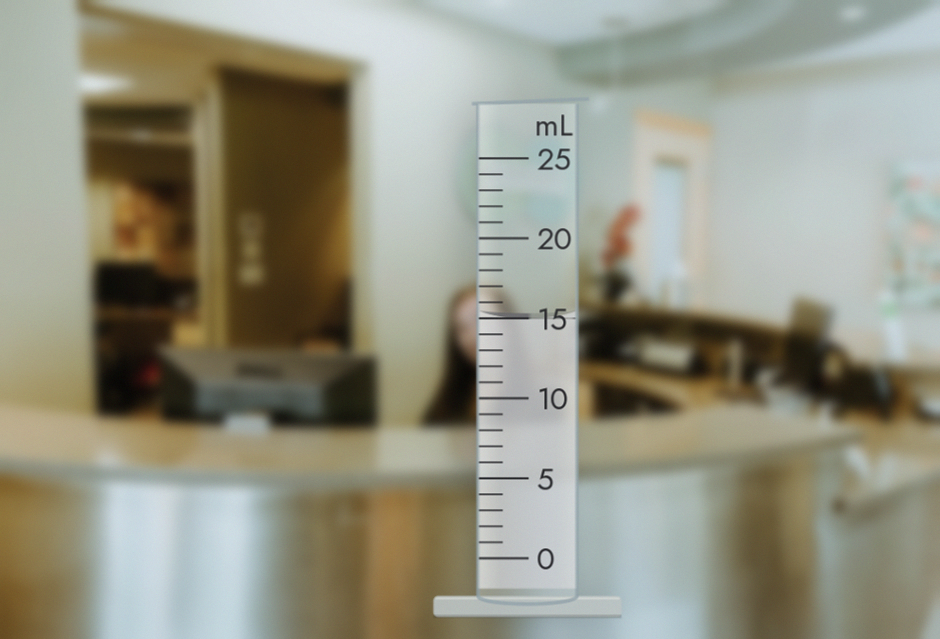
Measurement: 15mL
